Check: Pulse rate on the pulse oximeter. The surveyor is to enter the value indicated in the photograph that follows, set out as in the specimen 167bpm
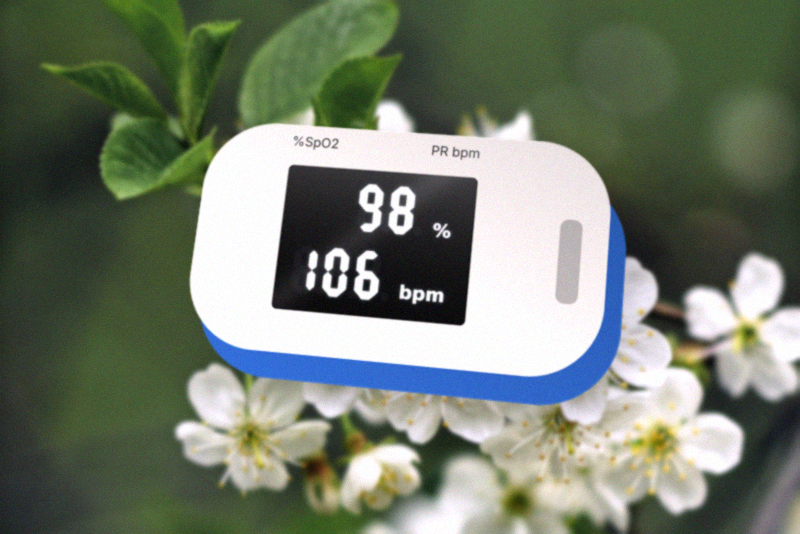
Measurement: 106bpm
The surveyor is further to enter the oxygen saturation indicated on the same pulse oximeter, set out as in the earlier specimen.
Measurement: 98%
